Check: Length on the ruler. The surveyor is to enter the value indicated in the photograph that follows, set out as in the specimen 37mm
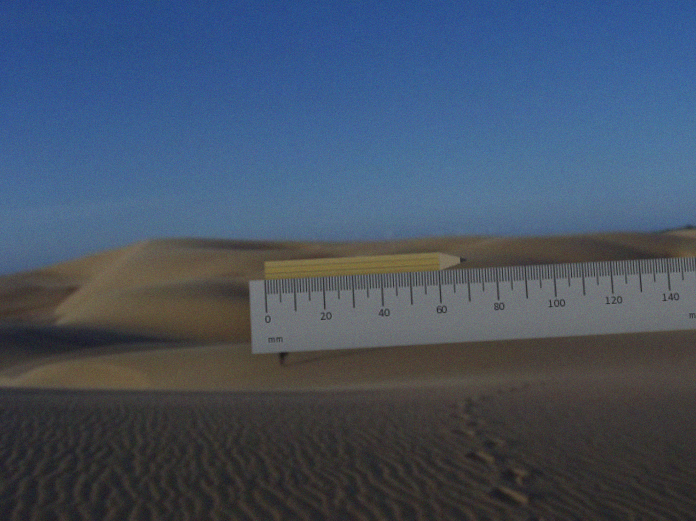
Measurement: 70mm
